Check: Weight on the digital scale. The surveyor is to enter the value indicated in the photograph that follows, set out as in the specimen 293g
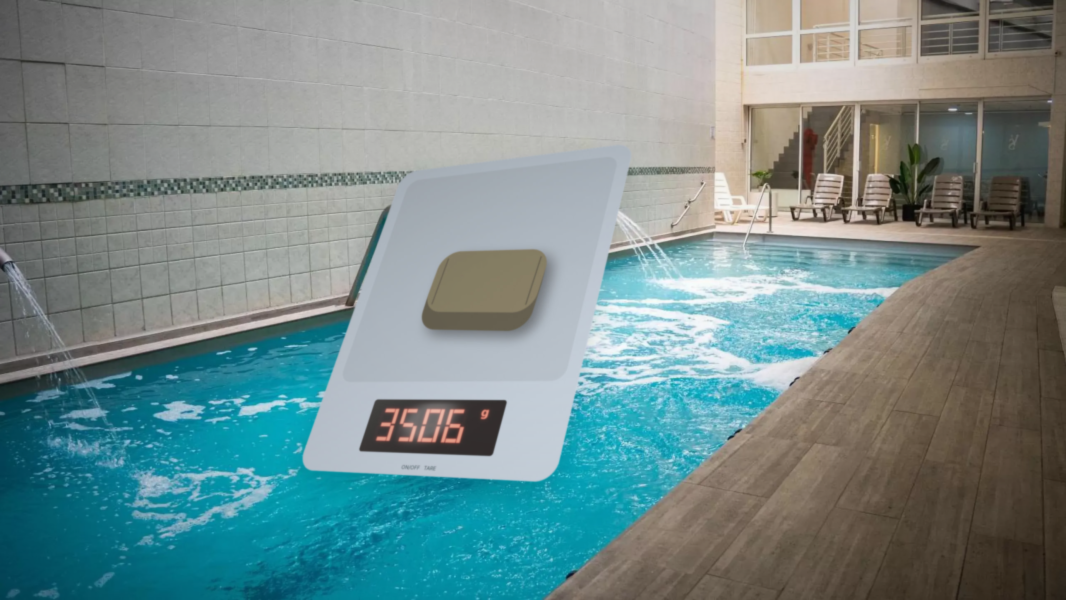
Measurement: 3506g
